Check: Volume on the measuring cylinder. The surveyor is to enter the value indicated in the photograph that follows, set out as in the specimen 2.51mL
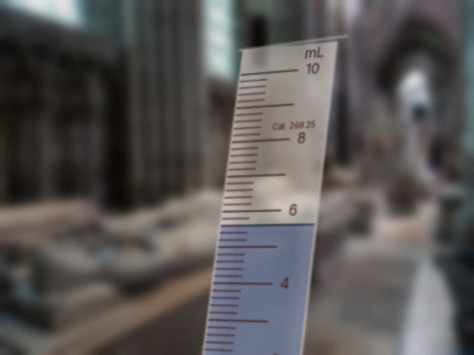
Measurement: 5.6mL
